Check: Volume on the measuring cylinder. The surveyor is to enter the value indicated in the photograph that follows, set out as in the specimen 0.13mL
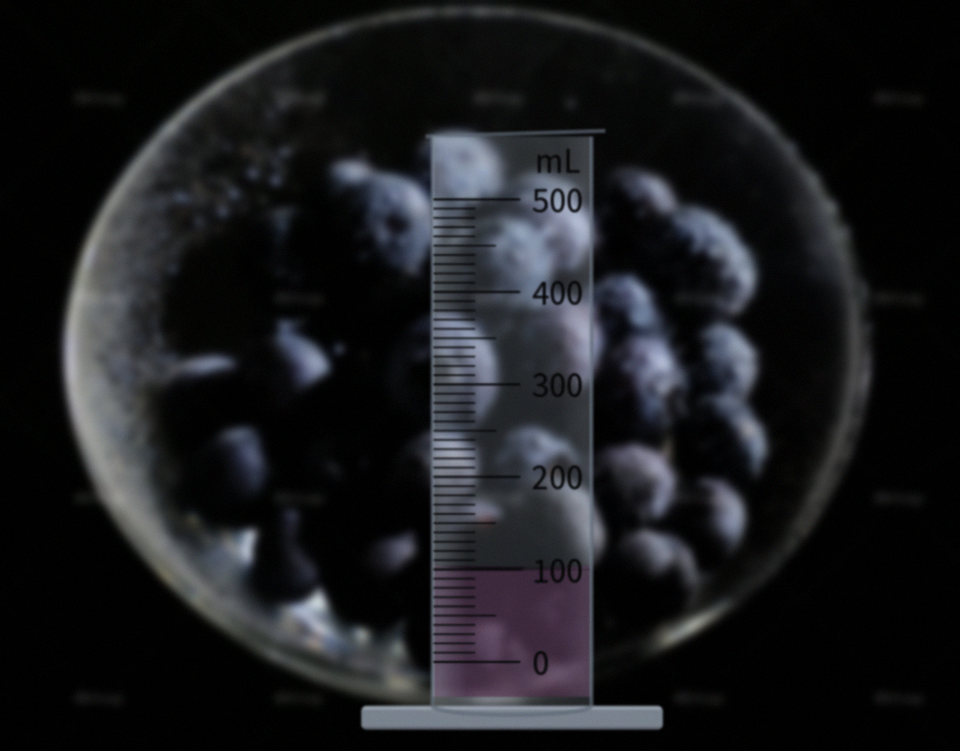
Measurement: 100mL
